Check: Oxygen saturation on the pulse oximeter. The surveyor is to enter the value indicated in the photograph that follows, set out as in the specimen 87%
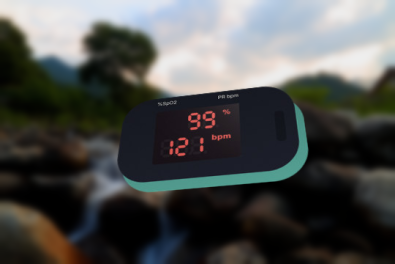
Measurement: 99%
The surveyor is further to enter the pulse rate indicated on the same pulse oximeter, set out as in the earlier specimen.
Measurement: 121bpm
